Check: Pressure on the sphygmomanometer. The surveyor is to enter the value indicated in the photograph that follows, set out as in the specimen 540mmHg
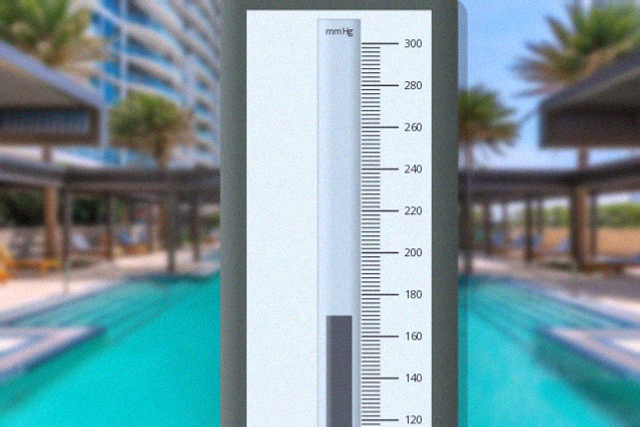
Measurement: 170mmHg
